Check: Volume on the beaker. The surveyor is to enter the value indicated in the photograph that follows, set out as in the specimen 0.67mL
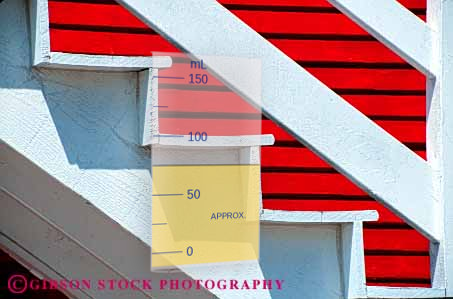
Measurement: 75mL
